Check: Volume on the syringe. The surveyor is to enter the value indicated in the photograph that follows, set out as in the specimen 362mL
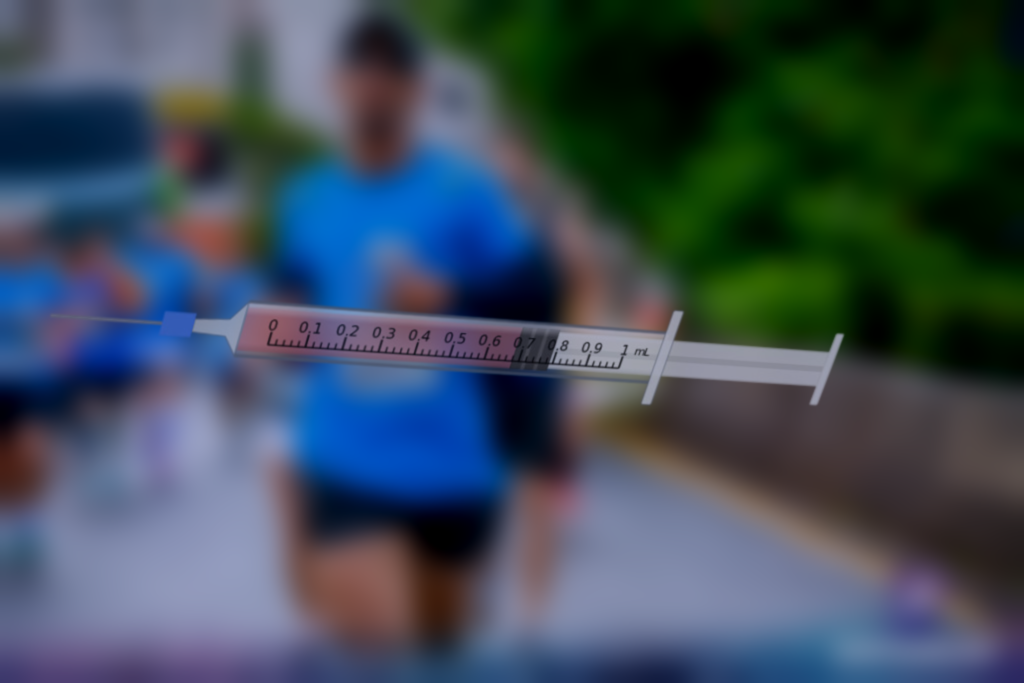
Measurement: 0.68mL
